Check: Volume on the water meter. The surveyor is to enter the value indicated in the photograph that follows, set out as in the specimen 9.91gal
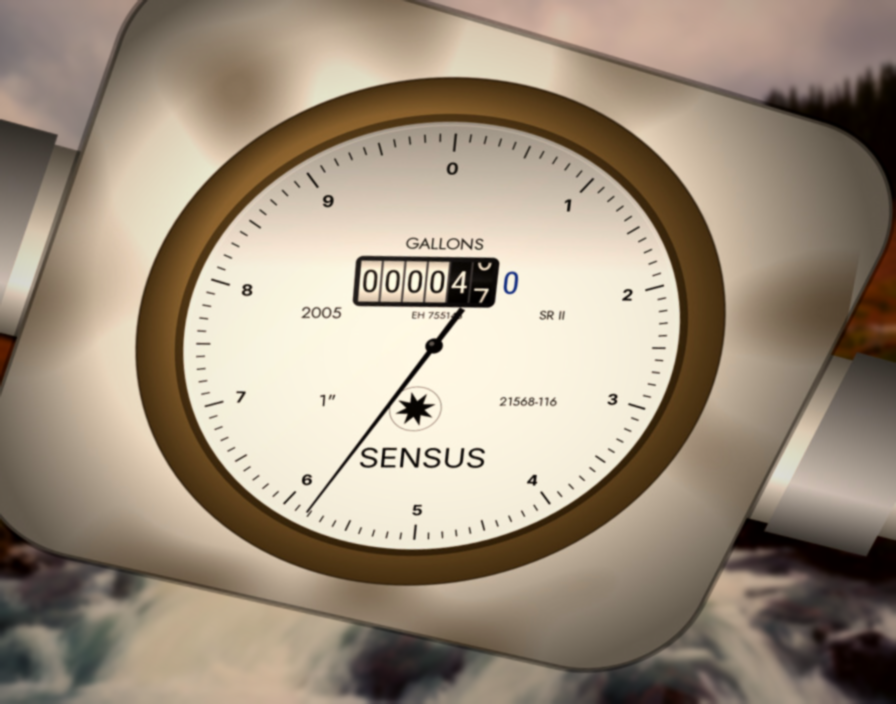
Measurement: 465.8gal
